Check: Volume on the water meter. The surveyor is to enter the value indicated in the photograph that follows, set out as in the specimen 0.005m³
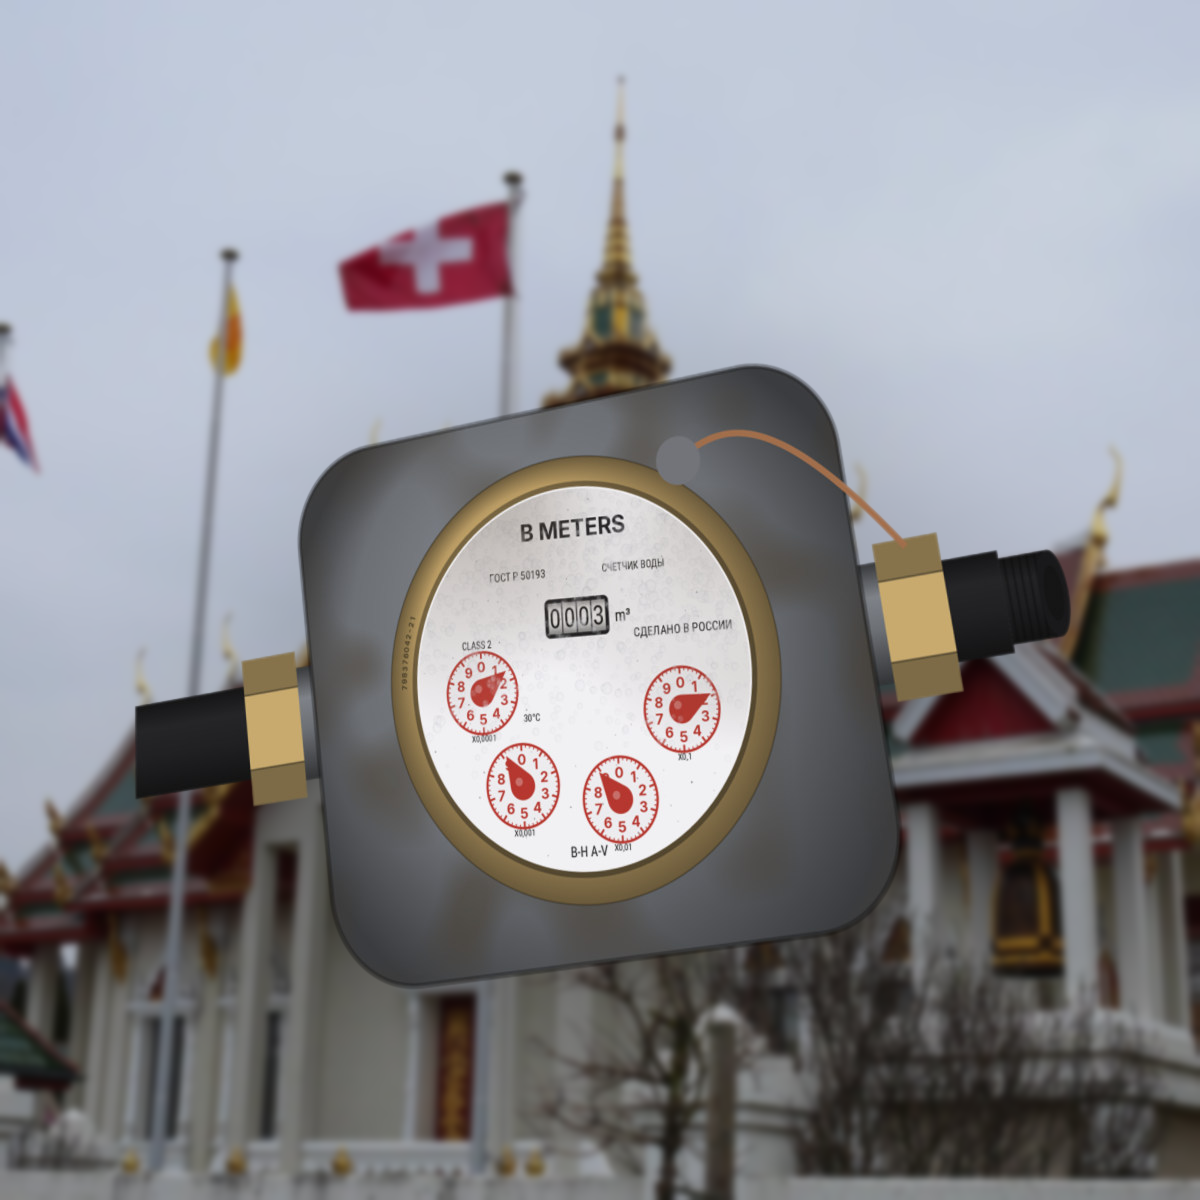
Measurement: 3.1891m³
